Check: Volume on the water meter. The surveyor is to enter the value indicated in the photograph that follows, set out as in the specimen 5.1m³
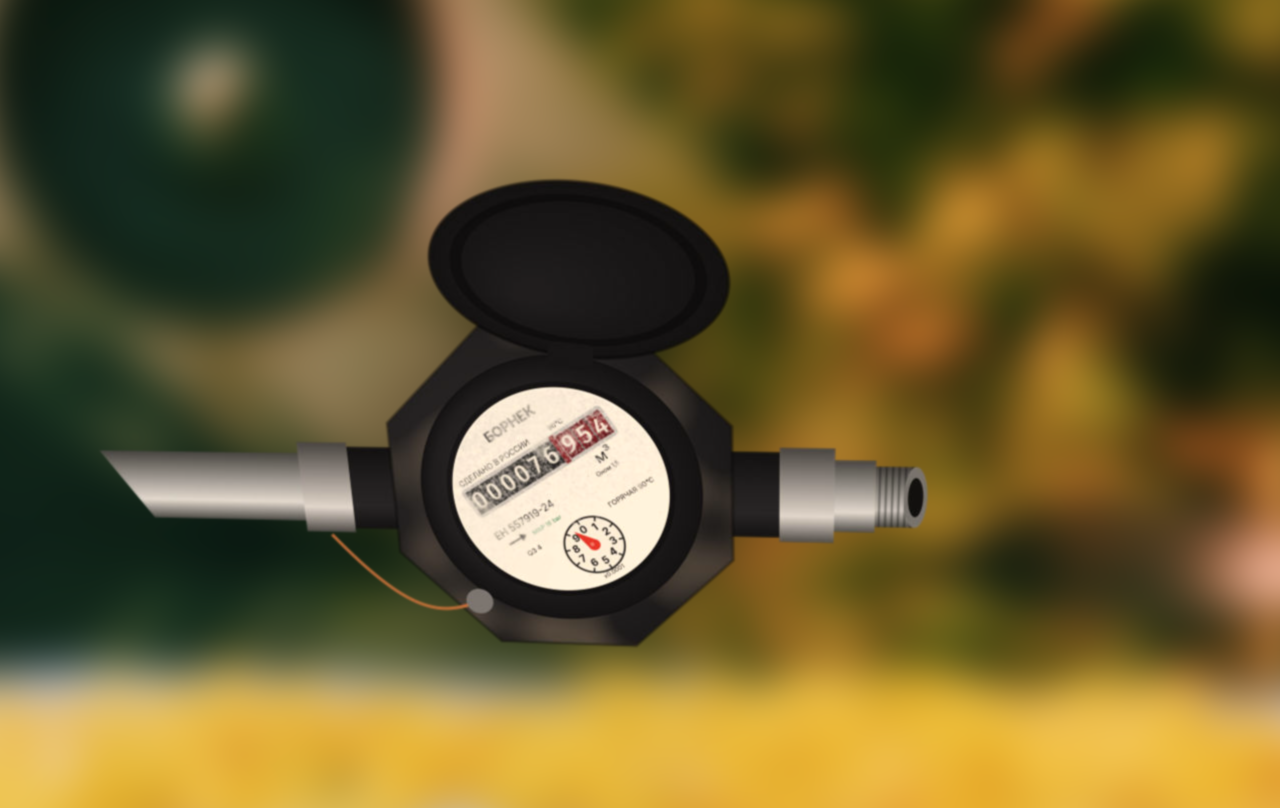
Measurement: 76.9539m³
